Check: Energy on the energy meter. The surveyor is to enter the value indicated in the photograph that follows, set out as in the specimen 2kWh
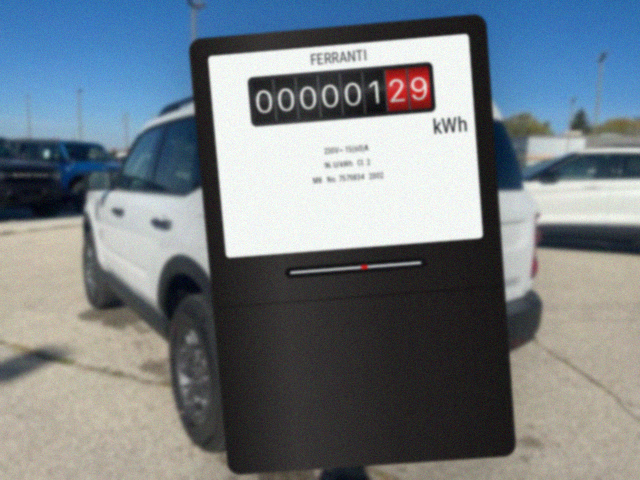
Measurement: 1.29kWh
